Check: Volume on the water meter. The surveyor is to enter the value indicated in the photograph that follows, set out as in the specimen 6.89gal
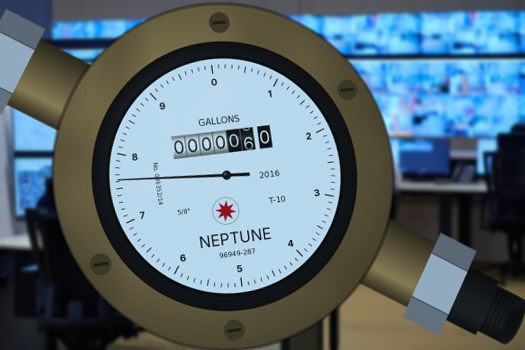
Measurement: 57.6gal
